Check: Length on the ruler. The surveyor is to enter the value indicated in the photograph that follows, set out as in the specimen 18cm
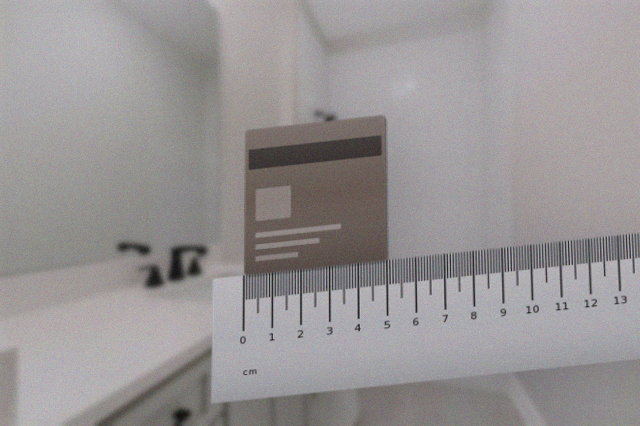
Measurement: 5cm
